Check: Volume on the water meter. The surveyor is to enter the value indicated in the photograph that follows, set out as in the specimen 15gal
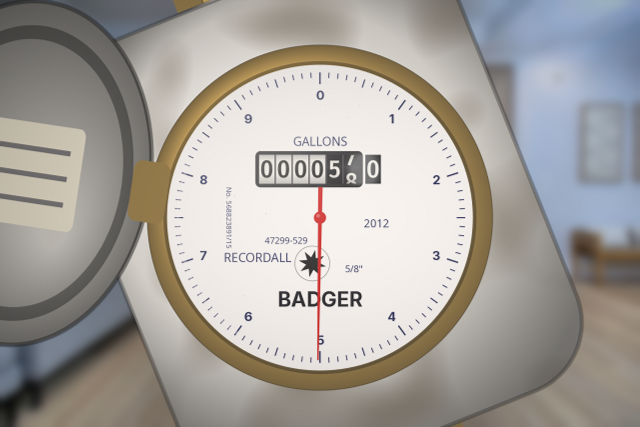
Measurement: 575.0gal
